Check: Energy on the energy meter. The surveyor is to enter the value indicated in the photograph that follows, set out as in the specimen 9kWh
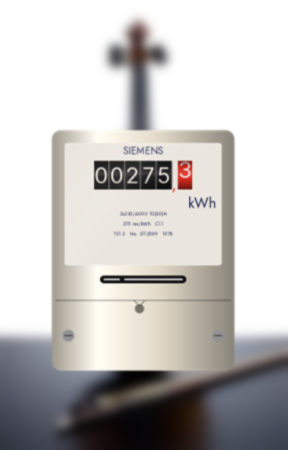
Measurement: 275.3kWh
